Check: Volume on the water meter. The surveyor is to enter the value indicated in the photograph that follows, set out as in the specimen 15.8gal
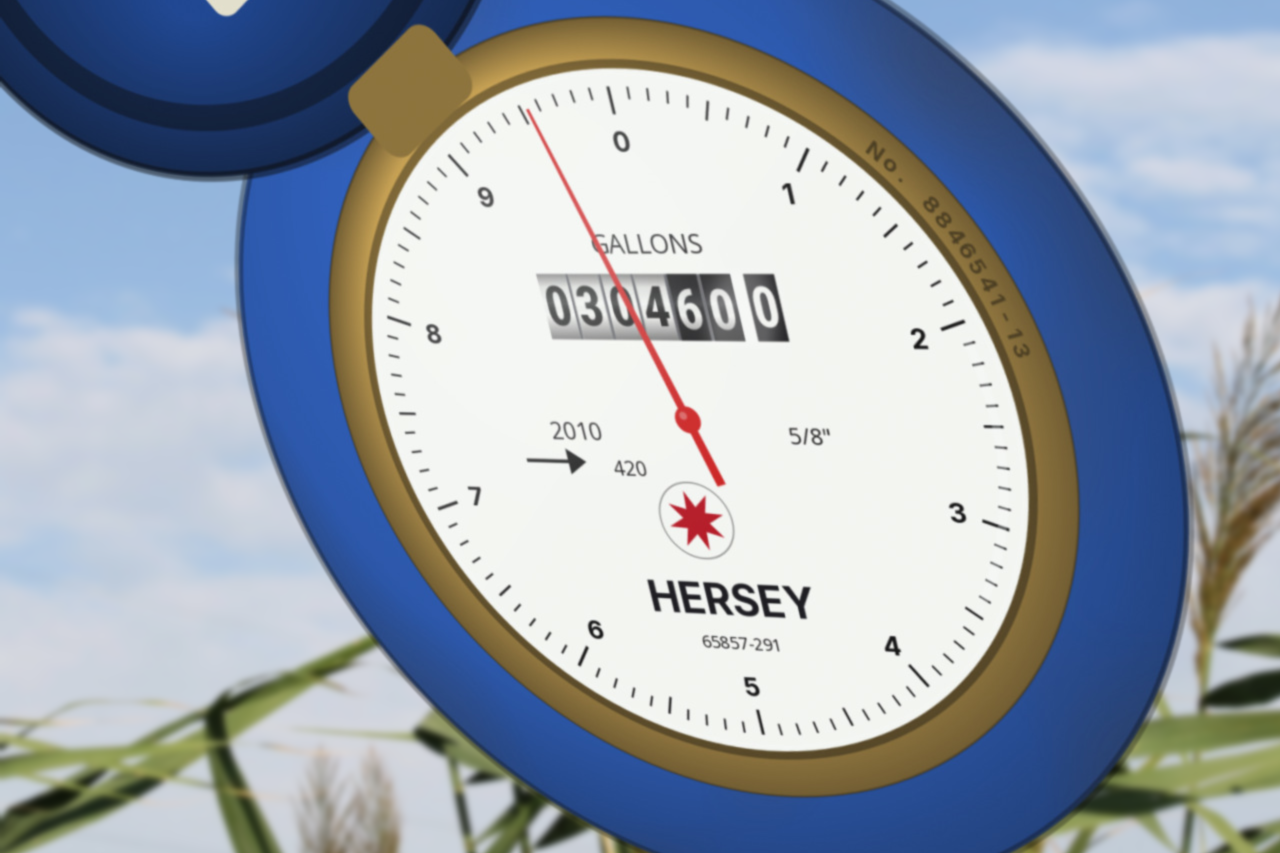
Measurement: 304599.5gal
